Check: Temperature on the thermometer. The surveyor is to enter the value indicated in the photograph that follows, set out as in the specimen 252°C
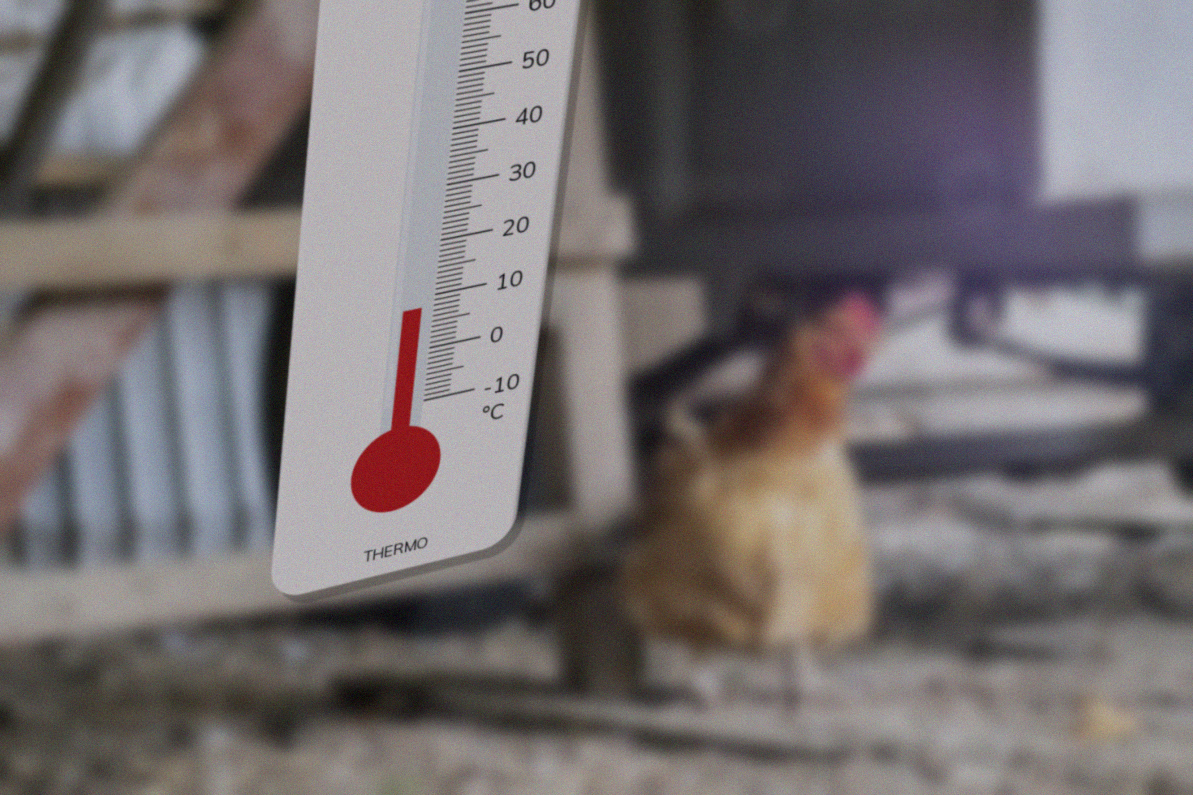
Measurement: 8°C
